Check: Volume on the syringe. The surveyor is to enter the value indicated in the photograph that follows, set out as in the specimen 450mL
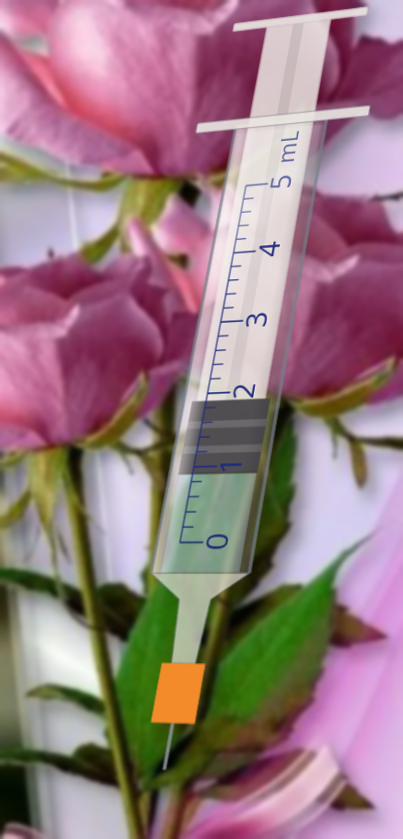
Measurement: 0.9mL
